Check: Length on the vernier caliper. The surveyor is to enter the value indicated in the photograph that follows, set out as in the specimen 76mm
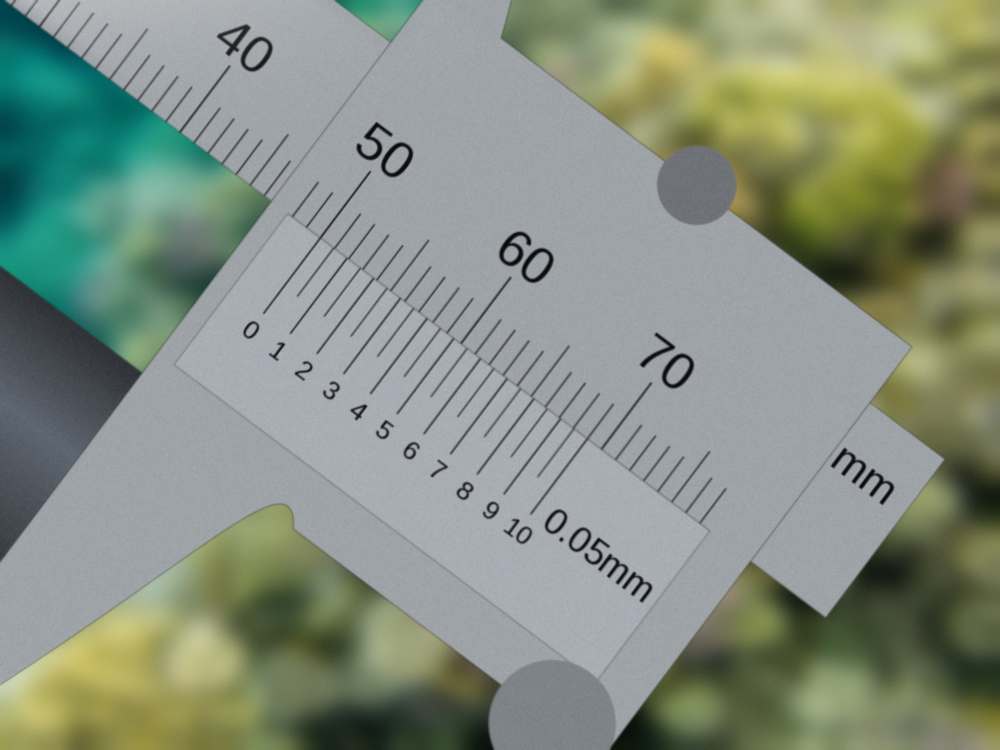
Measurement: 50.0mm
